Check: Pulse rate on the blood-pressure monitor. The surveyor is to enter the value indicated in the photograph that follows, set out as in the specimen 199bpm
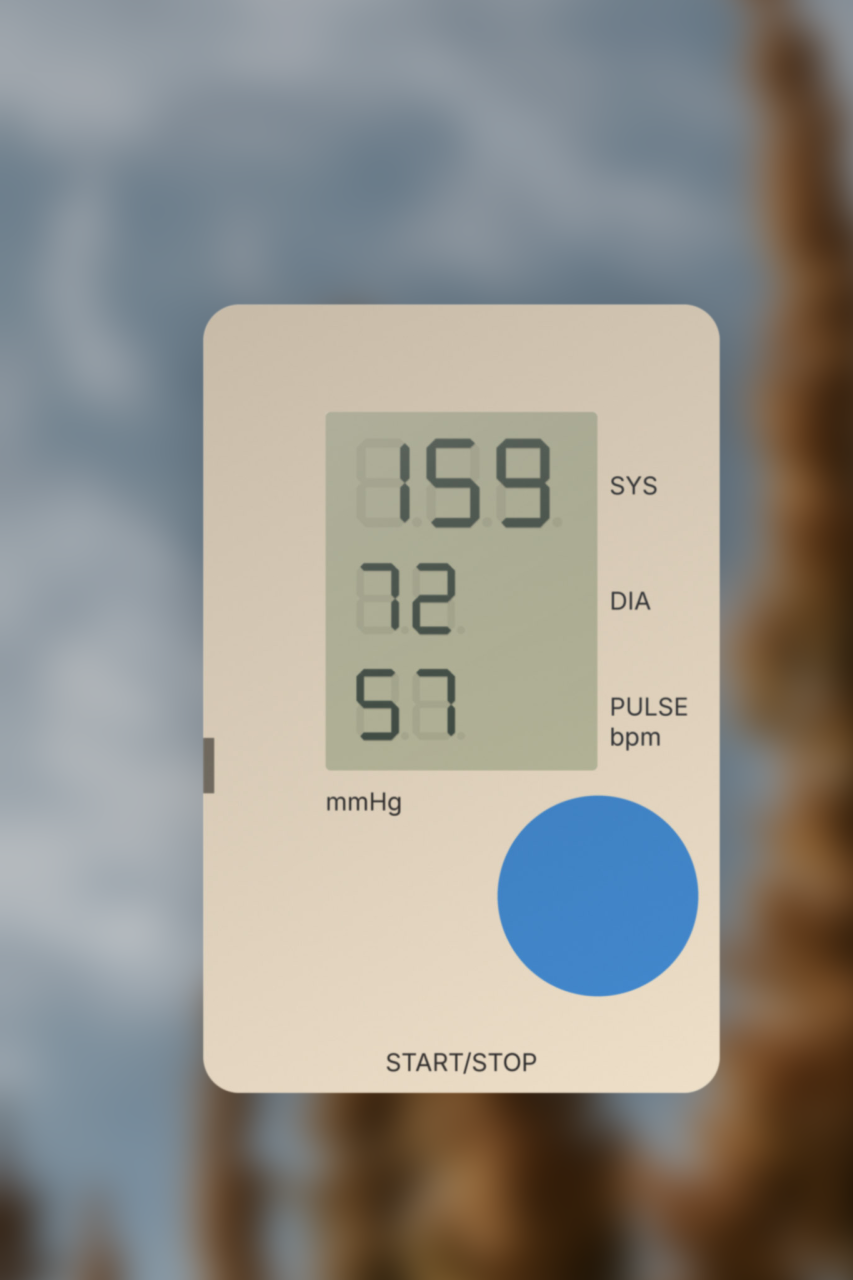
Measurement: 57bpm
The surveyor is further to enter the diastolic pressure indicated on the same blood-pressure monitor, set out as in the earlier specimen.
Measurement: 72mmHg
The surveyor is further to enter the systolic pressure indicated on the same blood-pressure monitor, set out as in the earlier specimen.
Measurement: 159mmHg
